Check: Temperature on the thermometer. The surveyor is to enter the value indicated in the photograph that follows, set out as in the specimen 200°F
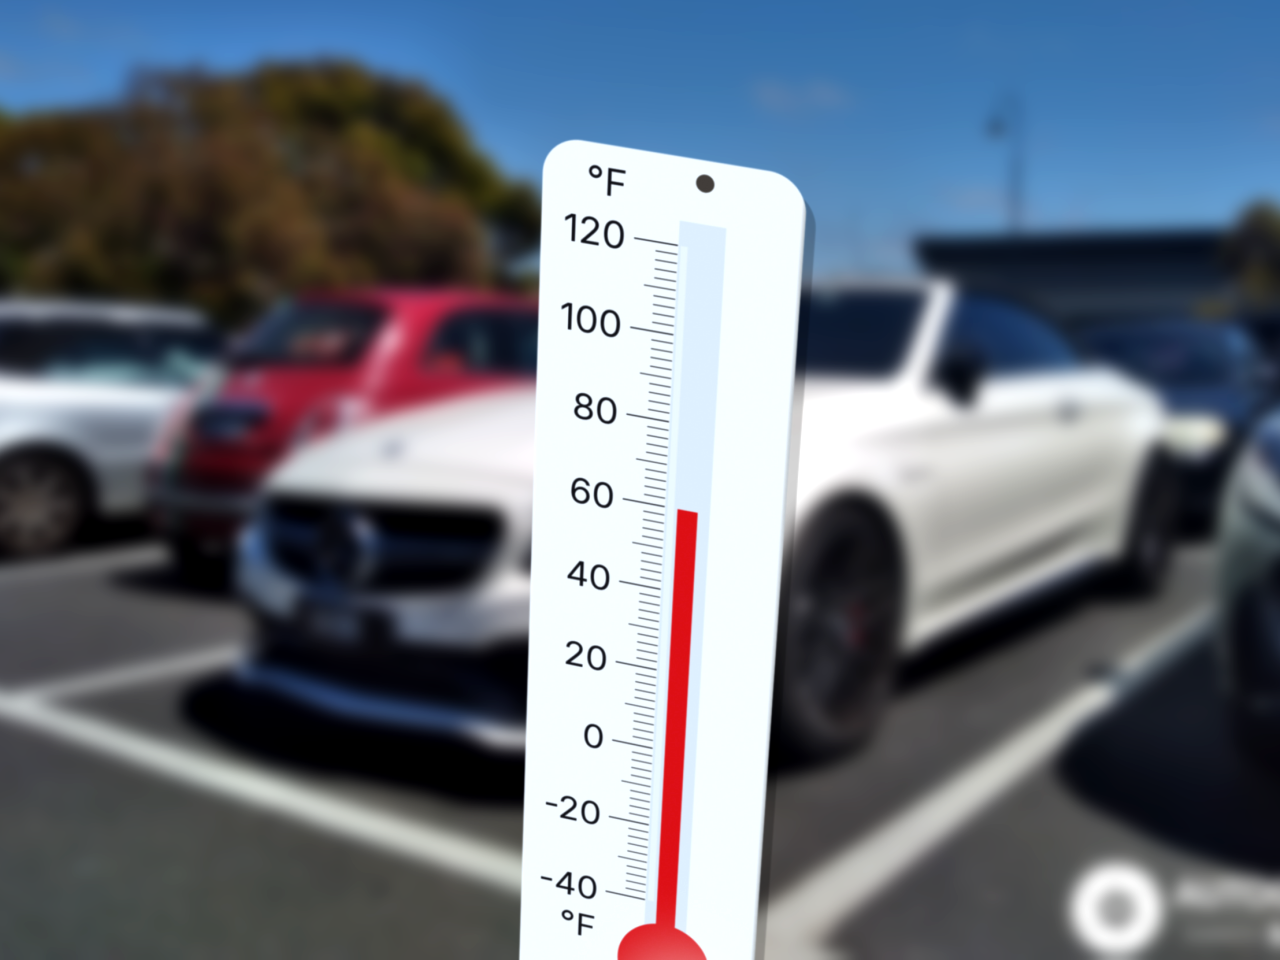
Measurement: 60°F
